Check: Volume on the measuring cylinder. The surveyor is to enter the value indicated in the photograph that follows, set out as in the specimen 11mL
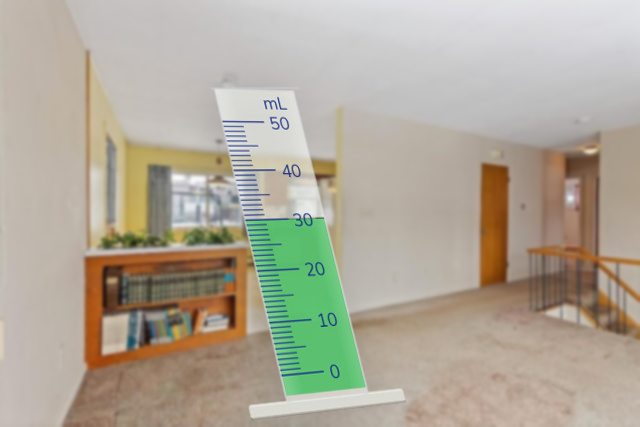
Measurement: 30mL
